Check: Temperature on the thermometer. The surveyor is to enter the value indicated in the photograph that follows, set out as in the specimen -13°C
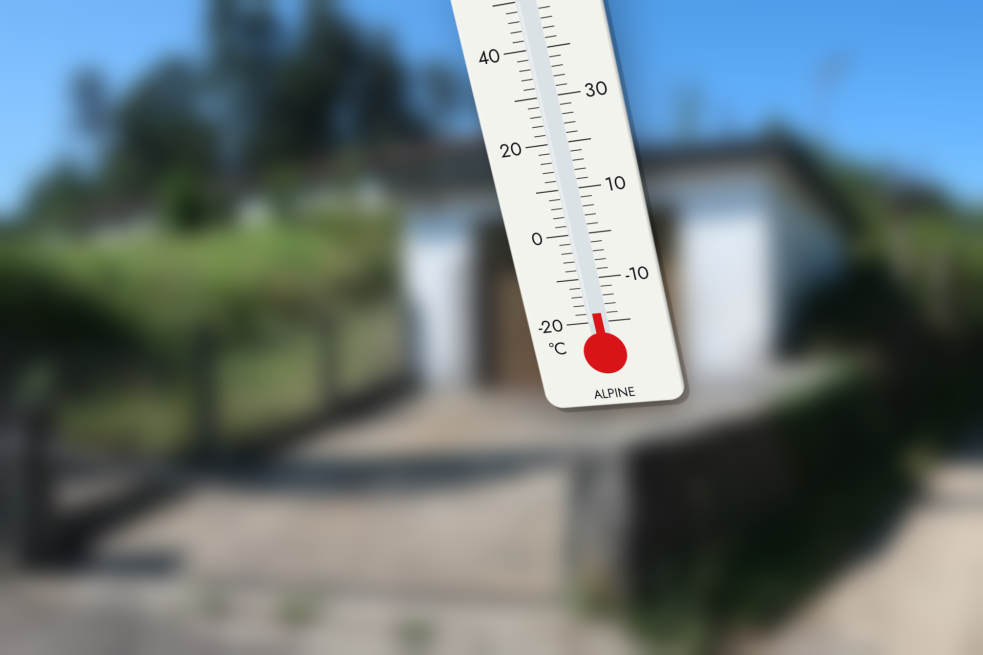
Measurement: -18°C
